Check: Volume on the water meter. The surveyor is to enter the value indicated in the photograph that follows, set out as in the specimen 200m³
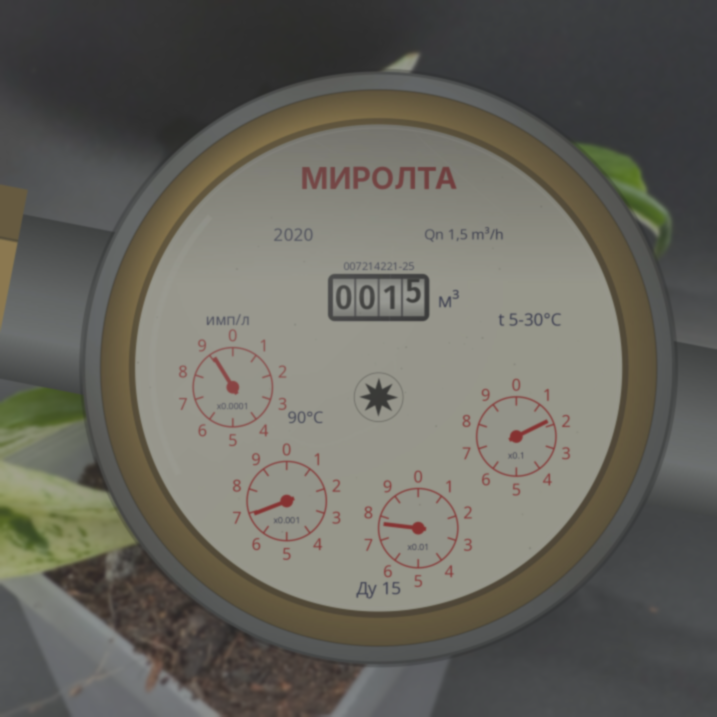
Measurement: 15.1769m³
